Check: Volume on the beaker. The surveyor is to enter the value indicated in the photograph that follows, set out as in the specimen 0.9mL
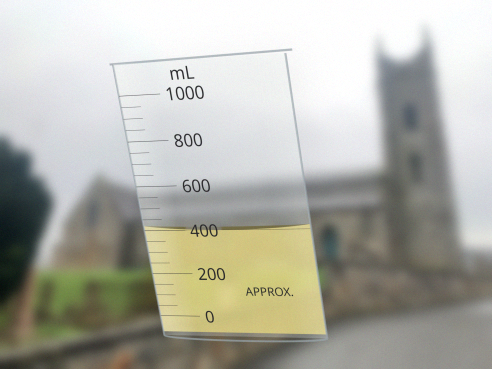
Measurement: 400mL
